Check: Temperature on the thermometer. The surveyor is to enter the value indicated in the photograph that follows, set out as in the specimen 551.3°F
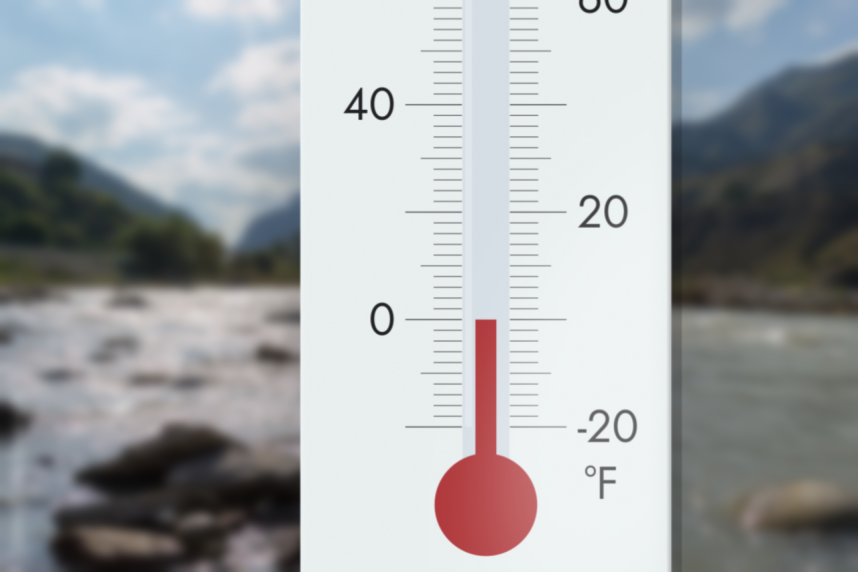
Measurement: 0°F
